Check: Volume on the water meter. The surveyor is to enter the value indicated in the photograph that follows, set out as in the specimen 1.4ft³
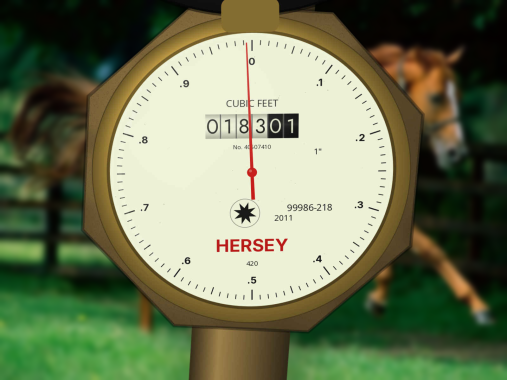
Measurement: 18300.99ft³
